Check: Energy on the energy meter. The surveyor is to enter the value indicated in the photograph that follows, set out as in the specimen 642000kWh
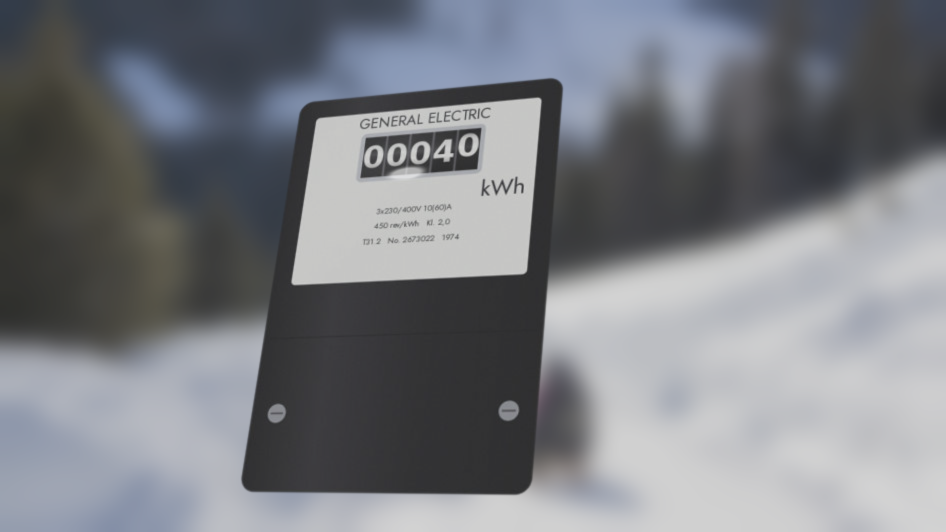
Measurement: 40kWh
